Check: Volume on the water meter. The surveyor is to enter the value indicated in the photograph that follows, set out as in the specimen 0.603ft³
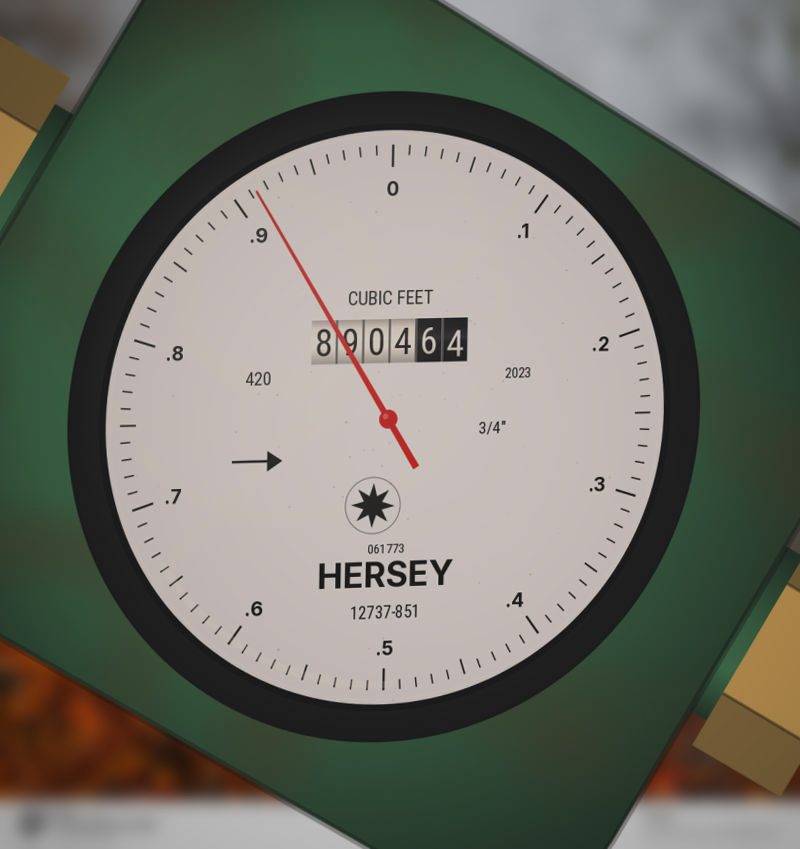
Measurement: 890463.91ft³
